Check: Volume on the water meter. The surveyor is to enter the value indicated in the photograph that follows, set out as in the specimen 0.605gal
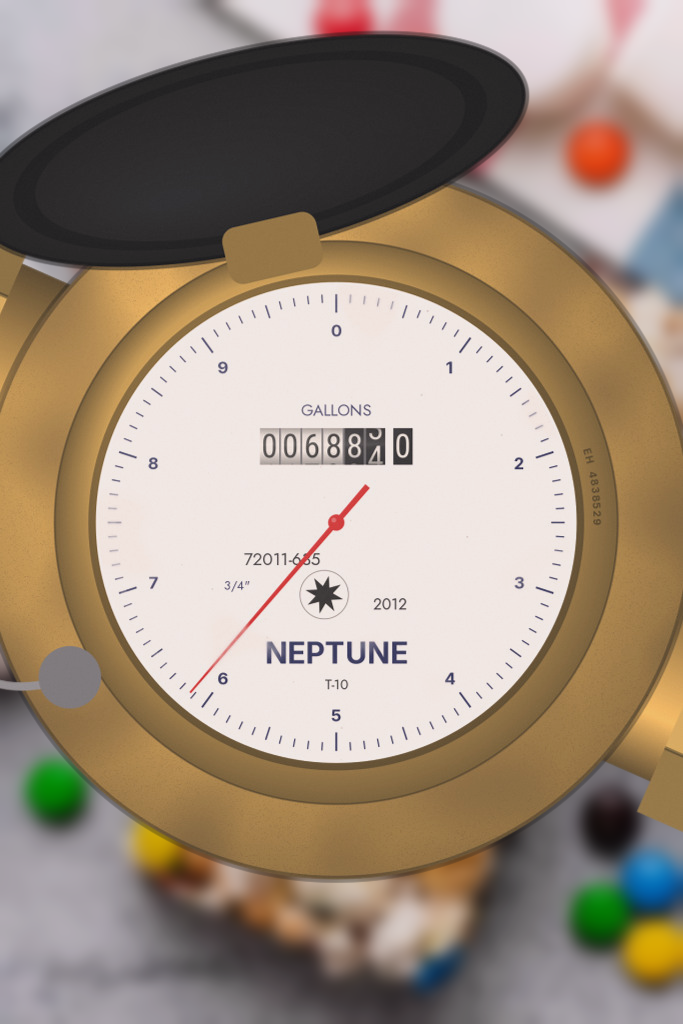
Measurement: 68836.1gal
